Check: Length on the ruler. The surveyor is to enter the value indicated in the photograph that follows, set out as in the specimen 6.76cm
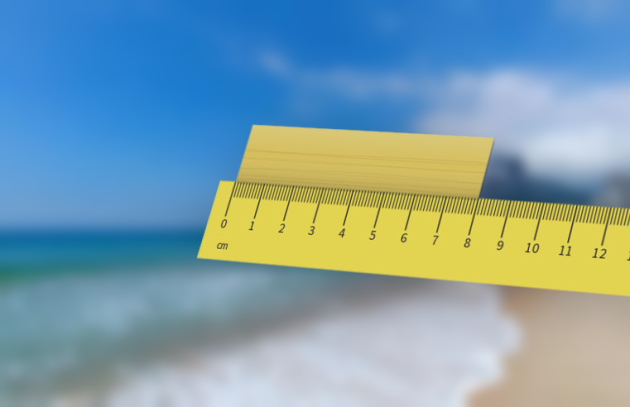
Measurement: 8cm
